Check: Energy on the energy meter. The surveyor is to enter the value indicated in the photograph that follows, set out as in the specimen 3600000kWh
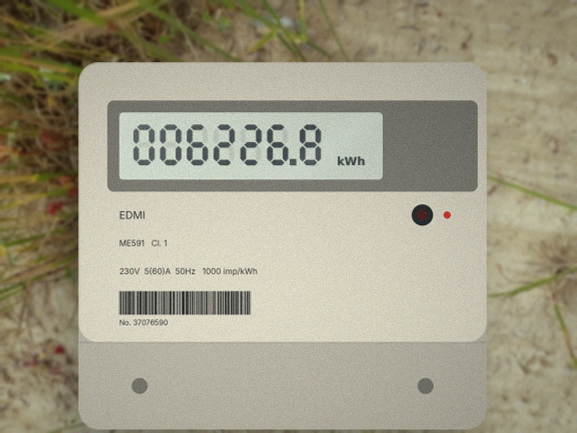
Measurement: 6226.8kWh
